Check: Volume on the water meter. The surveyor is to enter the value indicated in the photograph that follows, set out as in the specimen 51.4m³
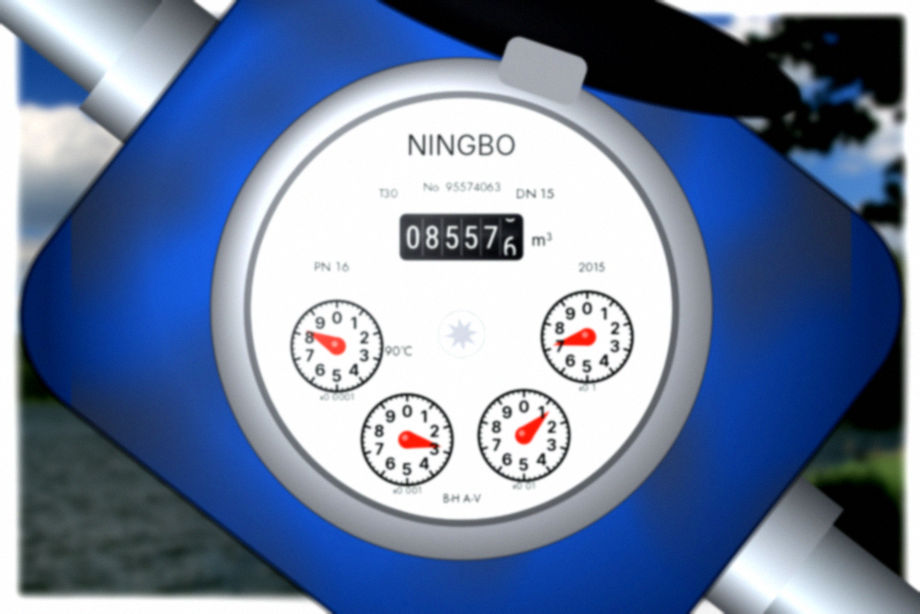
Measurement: 85575.7128m³
